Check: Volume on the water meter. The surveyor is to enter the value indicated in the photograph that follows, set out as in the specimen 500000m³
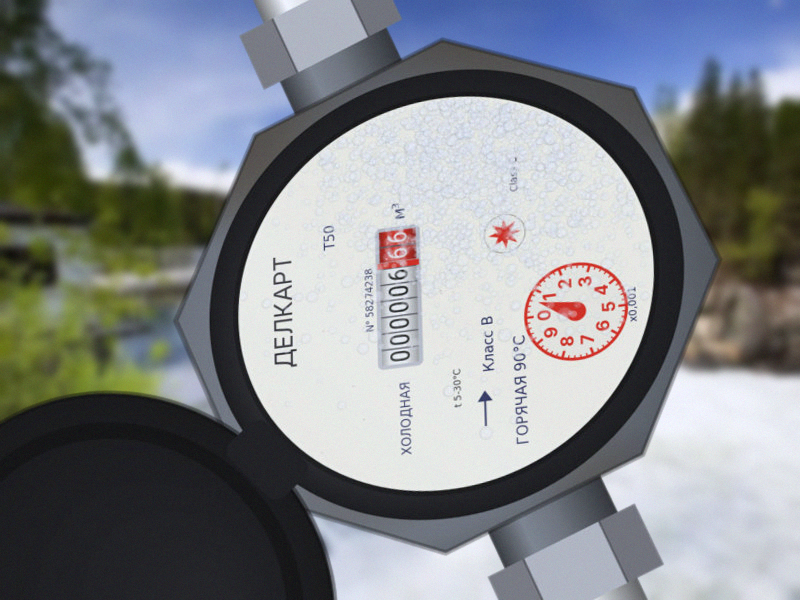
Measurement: 6.660m³
